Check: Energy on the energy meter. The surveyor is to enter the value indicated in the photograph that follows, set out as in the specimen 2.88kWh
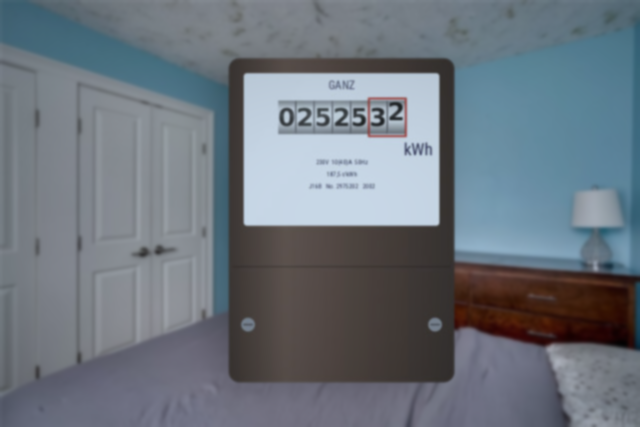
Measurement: 2525.32kWh
